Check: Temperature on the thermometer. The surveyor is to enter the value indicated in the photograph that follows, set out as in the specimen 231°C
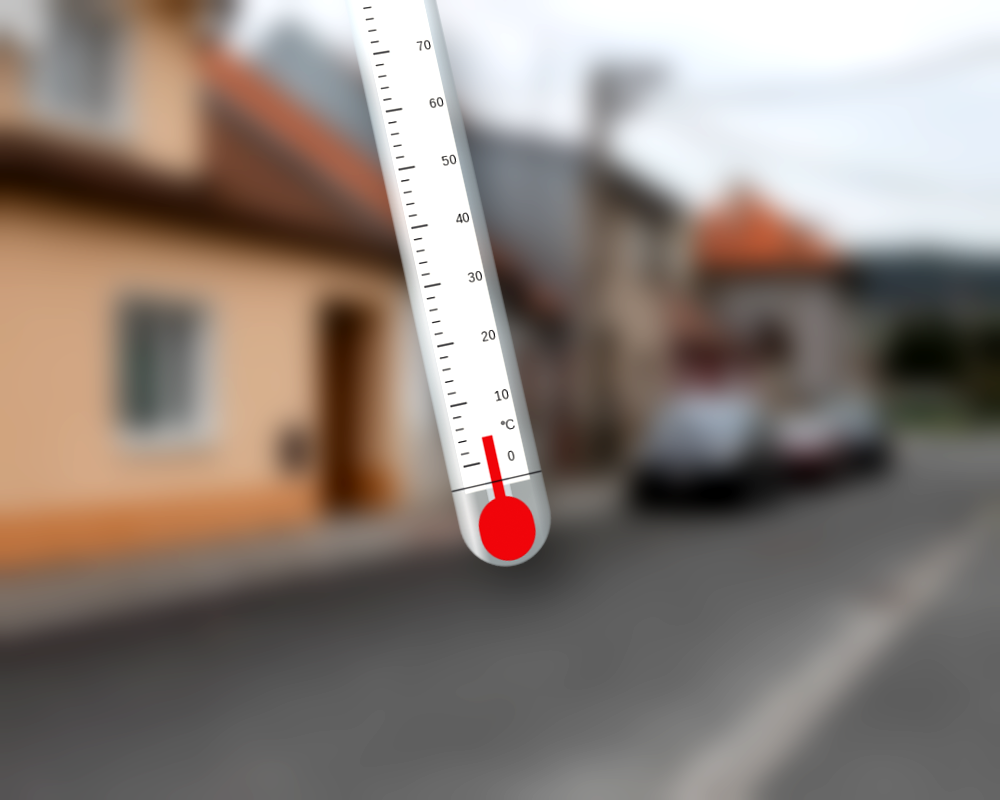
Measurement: 4°C
